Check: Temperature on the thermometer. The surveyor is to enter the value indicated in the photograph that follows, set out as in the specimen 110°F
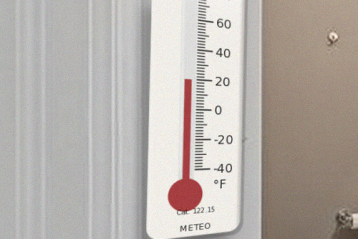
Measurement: 20°F
